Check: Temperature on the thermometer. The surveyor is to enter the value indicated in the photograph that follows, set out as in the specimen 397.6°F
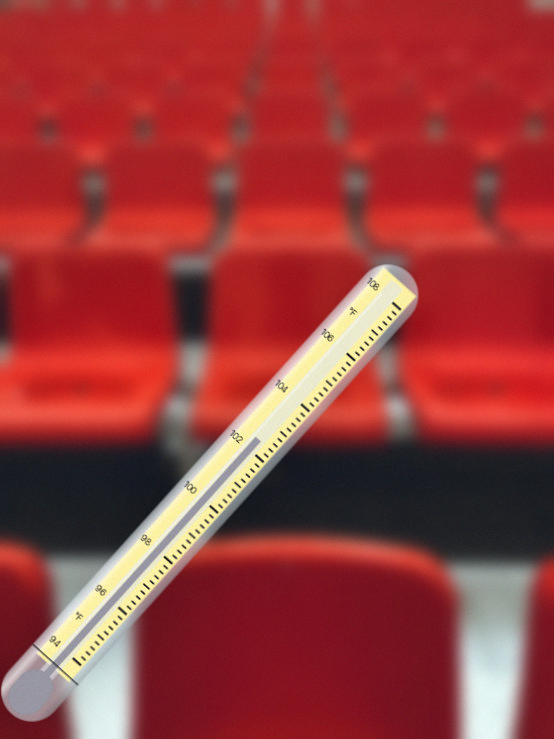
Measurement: 102.4°F
